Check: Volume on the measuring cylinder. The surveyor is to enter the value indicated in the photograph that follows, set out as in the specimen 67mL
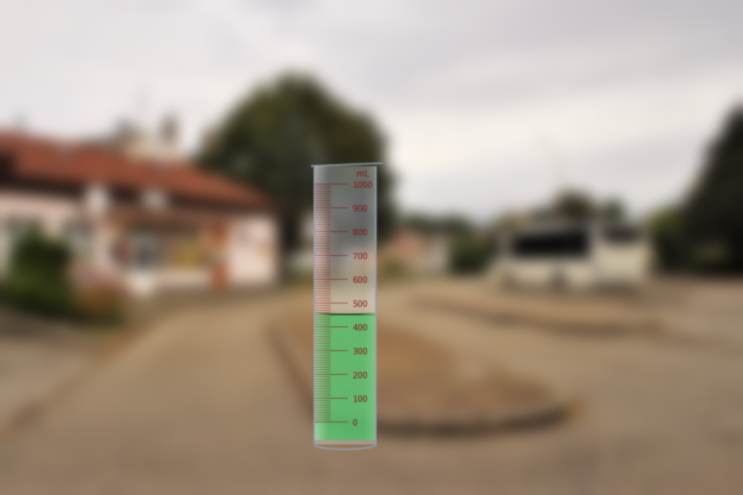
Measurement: 450mL
